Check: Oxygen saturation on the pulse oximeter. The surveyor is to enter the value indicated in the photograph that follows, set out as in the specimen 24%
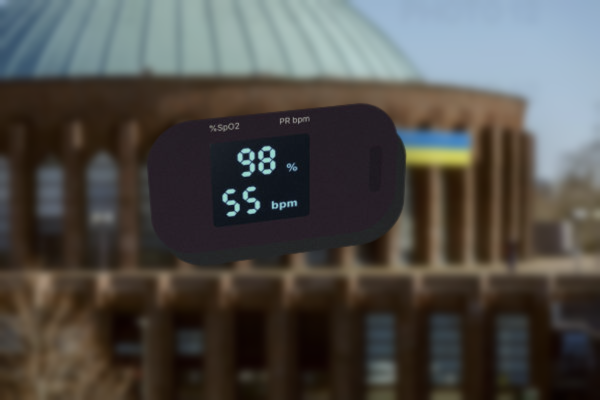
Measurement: 98%
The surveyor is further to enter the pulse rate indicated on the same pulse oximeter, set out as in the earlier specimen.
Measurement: 55bpm
